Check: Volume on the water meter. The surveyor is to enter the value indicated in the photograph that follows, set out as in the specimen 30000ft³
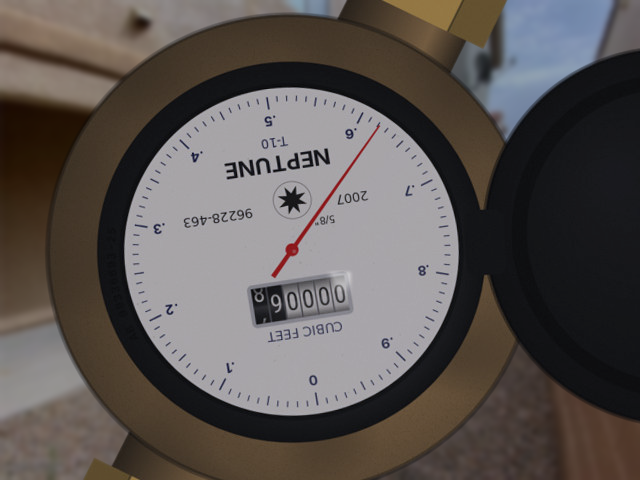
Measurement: 67.62ft³
